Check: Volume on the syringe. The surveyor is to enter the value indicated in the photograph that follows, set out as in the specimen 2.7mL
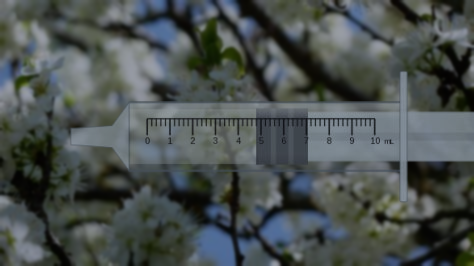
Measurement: 4.8mL
